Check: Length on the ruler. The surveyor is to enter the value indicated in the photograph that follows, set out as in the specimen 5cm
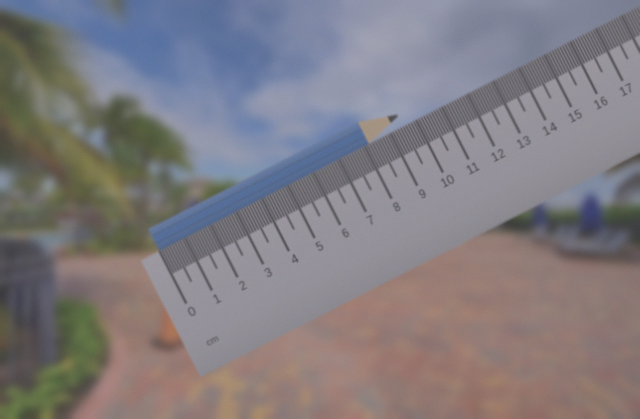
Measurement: 9.5cm
